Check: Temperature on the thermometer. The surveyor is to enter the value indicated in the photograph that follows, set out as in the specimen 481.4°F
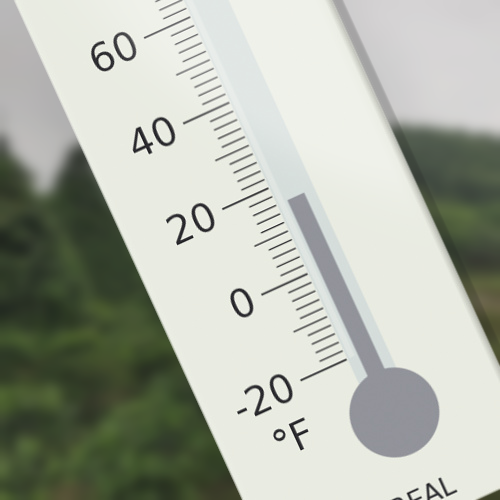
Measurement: 16°F
